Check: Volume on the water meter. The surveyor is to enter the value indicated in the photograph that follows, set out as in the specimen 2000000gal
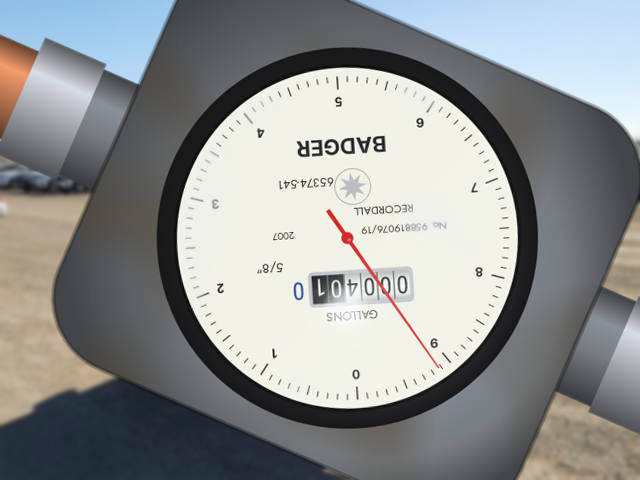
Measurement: 4009.1gal
